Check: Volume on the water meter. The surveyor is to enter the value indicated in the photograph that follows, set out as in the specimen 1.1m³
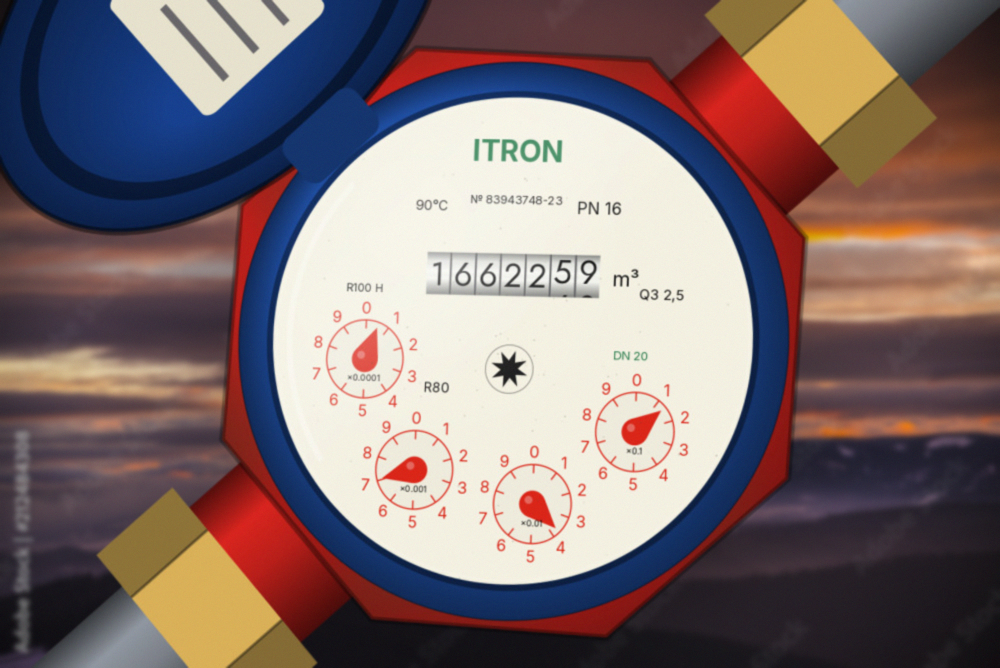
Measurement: 1662259.1370m³
